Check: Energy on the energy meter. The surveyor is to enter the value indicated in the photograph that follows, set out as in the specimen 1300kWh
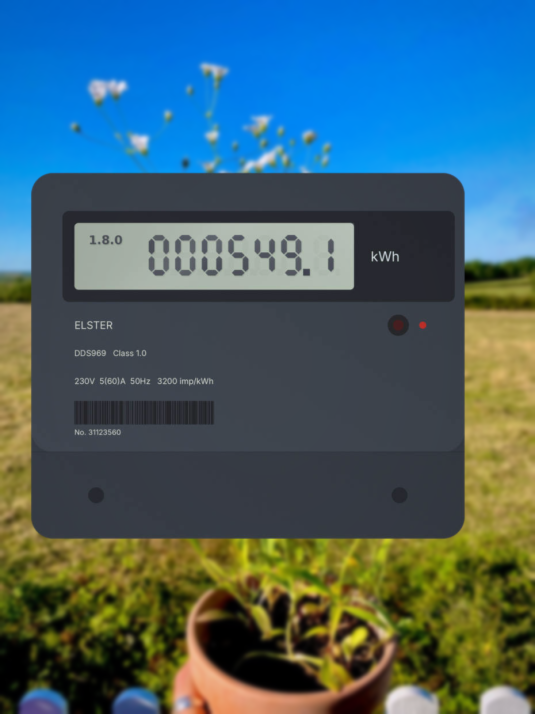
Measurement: 549.1kWh
